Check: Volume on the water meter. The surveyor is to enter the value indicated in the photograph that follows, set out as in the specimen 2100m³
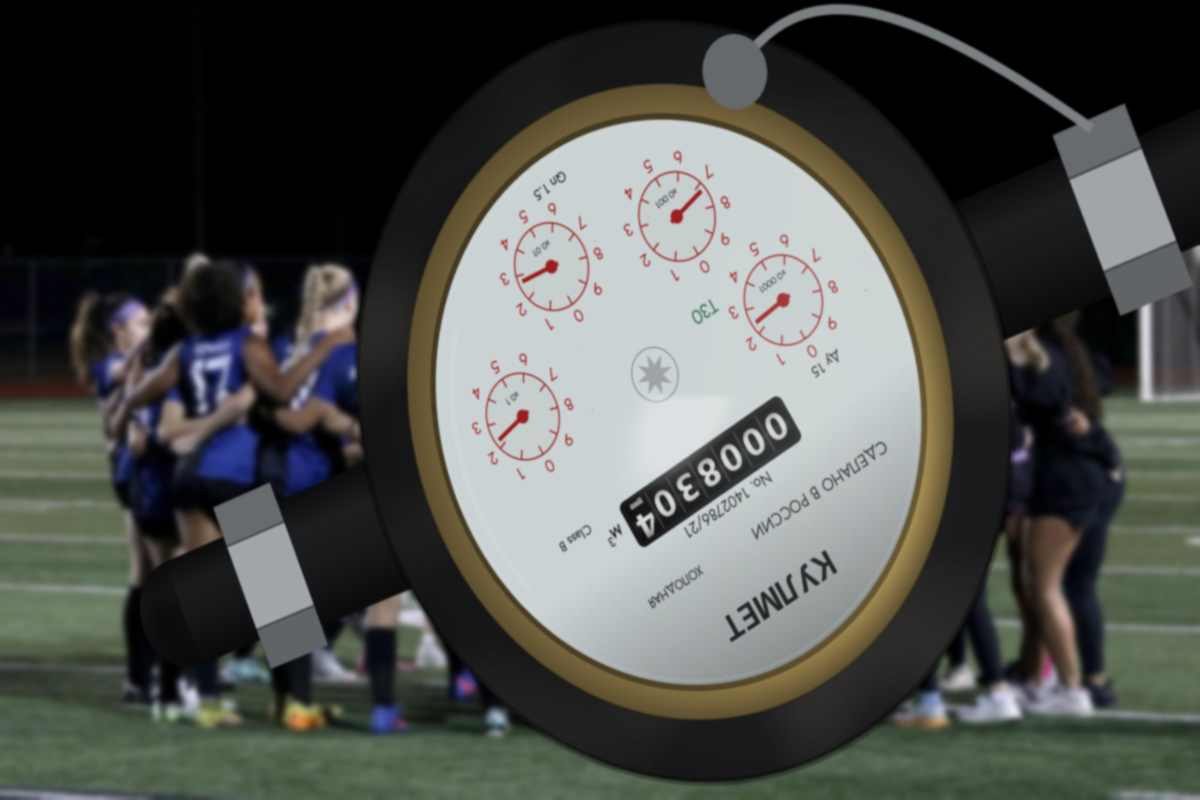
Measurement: 8304.2272m³
